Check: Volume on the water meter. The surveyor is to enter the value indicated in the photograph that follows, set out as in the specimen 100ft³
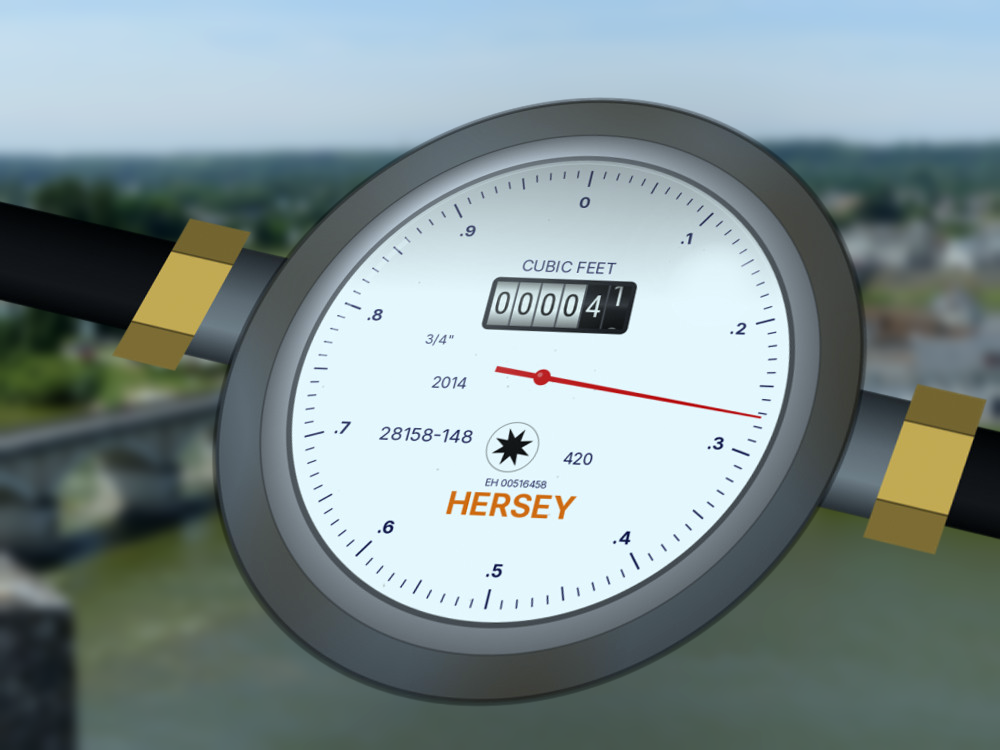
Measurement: 41.27ft³
